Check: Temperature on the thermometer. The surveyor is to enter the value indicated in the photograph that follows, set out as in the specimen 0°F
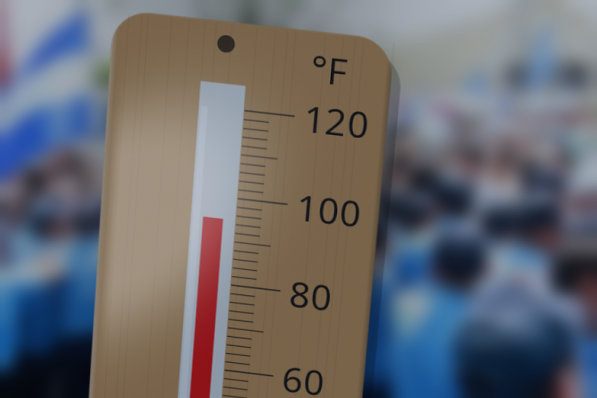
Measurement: 95°F
